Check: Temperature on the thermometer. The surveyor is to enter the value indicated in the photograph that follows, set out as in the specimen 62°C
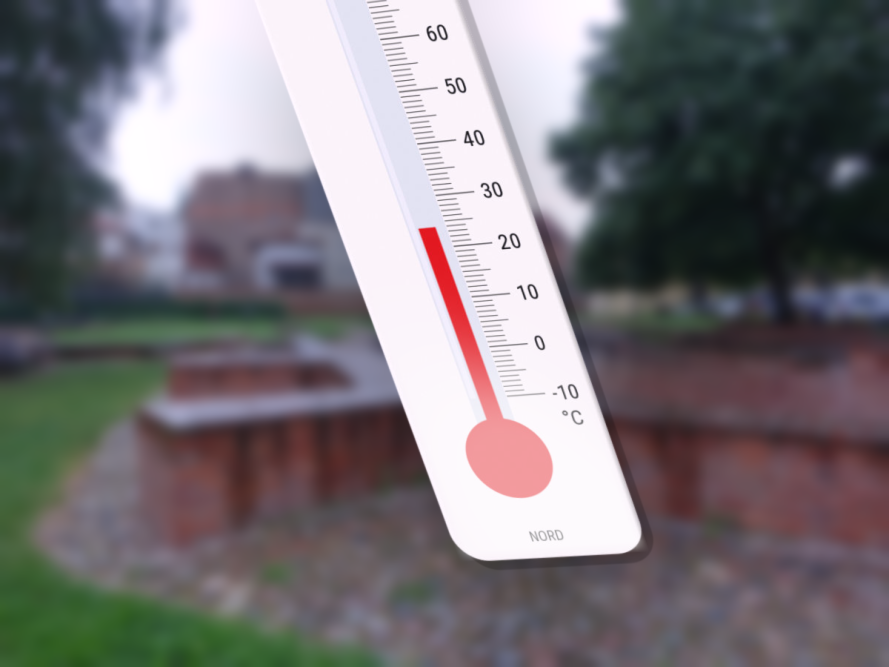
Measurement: 24°C
